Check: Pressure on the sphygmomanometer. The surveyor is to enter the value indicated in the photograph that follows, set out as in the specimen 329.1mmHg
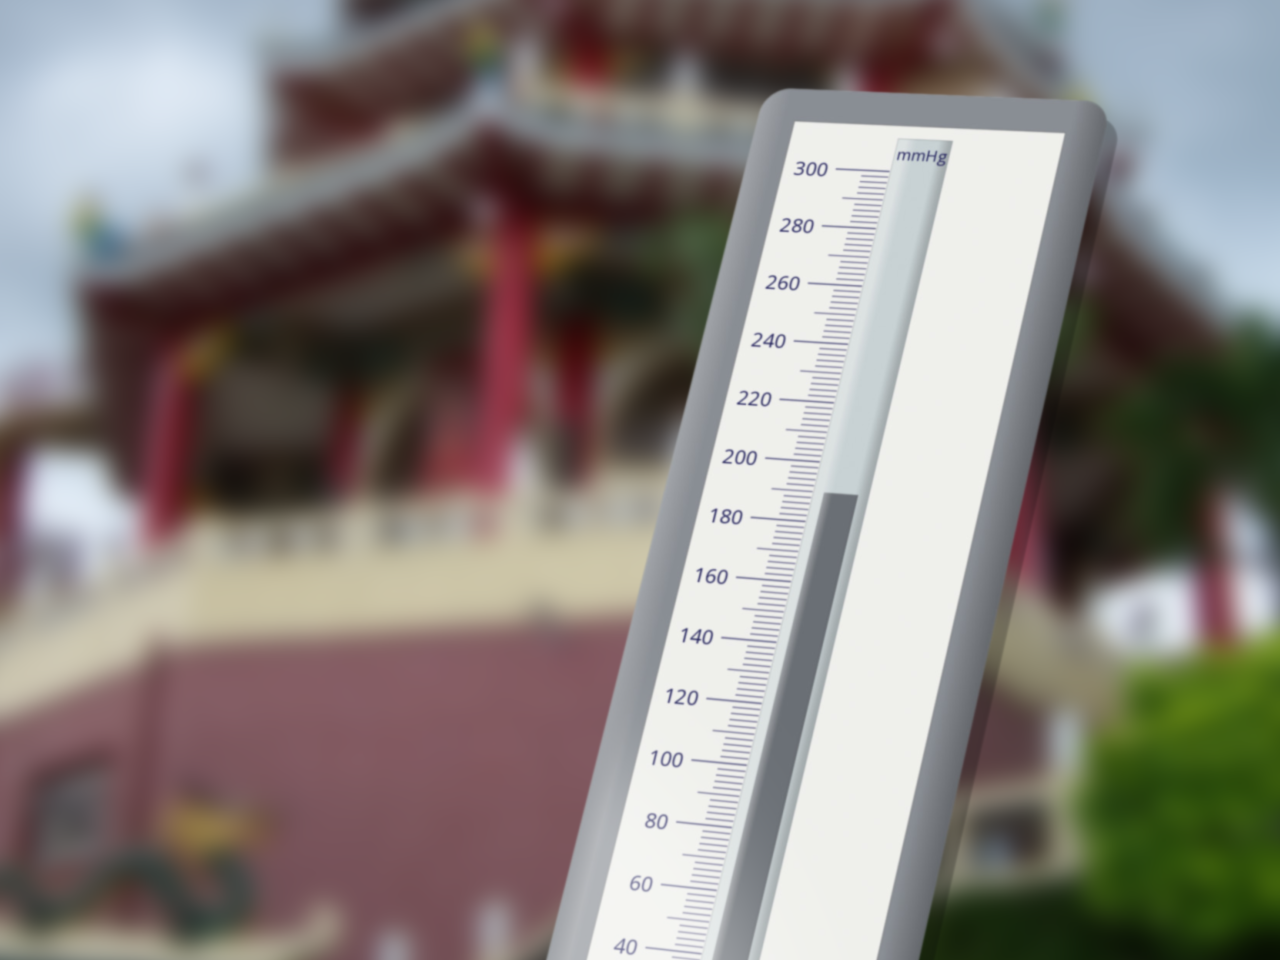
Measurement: 190mmHg
